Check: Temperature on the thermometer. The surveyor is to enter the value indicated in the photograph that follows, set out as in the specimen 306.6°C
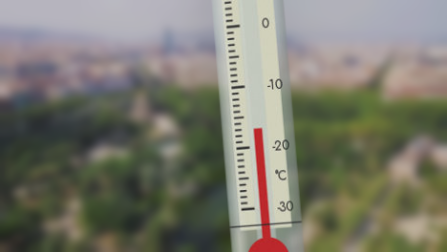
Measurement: -17°C
